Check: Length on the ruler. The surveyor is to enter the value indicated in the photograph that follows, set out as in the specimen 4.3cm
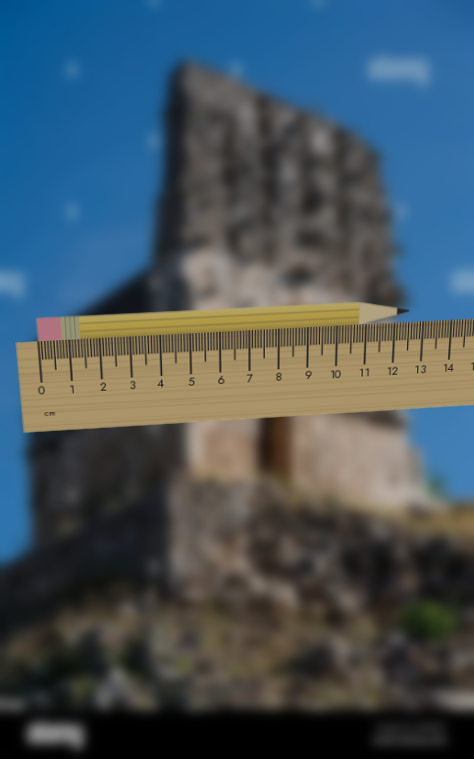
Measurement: 12.5cm
